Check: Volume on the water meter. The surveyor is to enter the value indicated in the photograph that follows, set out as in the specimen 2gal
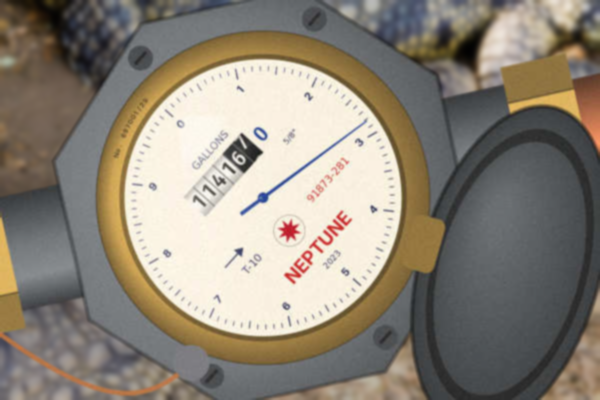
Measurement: 1141672.8gal
